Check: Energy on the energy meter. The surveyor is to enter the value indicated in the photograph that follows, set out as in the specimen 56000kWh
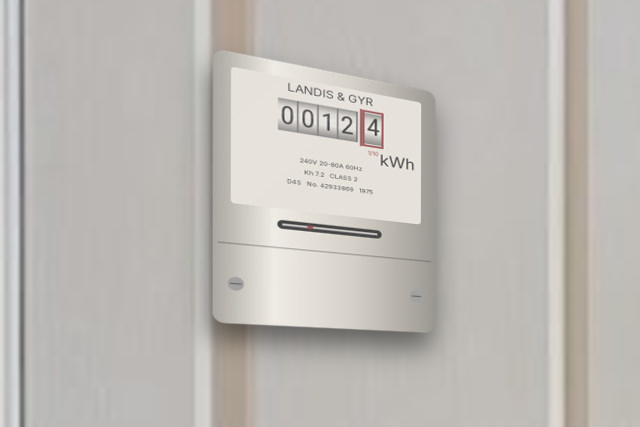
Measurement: 12.4kWh
